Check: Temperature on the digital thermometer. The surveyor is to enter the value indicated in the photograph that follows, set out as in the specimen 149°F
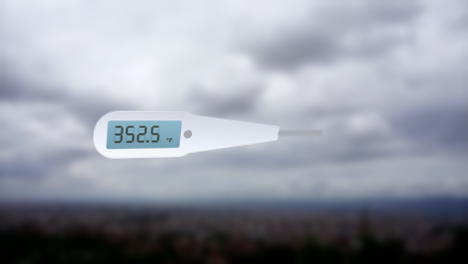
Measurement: 352.5°F
